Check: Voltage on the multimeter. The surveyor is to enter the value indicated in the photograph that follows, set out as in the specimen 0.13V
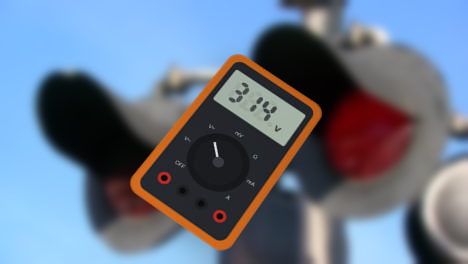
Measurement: 314V
